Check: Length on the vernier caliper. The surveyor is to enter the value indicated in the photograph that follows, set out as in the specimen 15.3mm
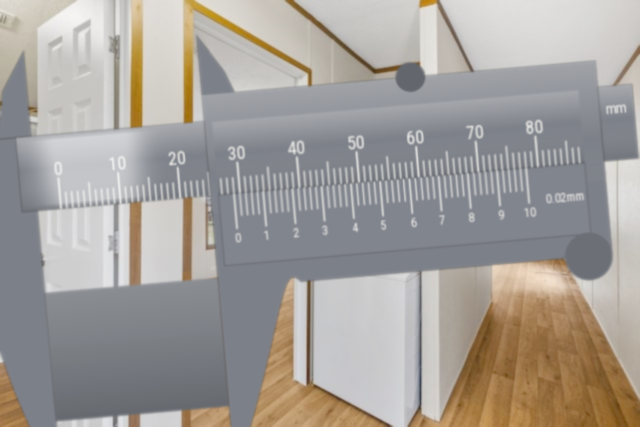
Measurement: 29.0mm
